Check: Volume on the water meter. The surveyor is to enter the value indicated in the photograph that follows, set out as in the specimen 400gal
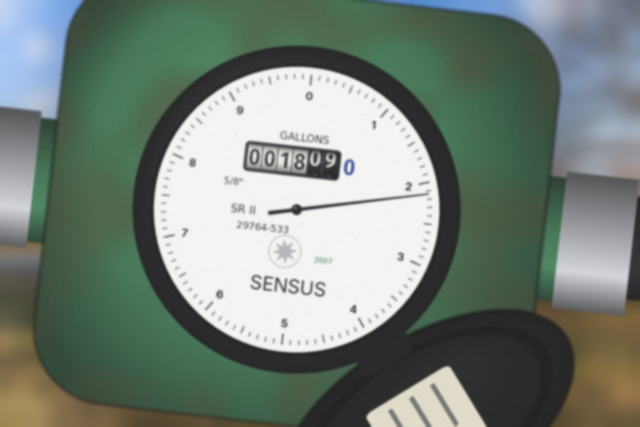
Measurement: 18092.1gal
